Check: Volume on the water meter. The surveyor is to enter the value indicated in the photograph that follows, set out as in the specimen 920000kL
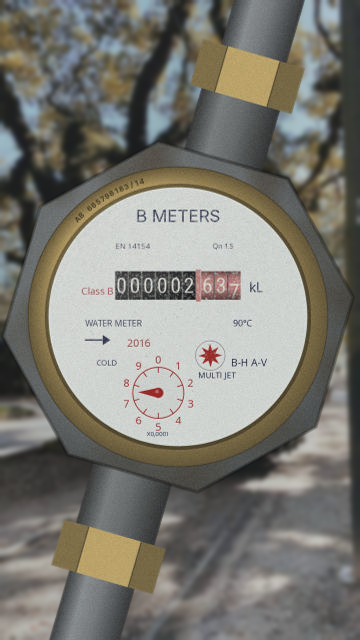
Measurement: 2.6367kL
